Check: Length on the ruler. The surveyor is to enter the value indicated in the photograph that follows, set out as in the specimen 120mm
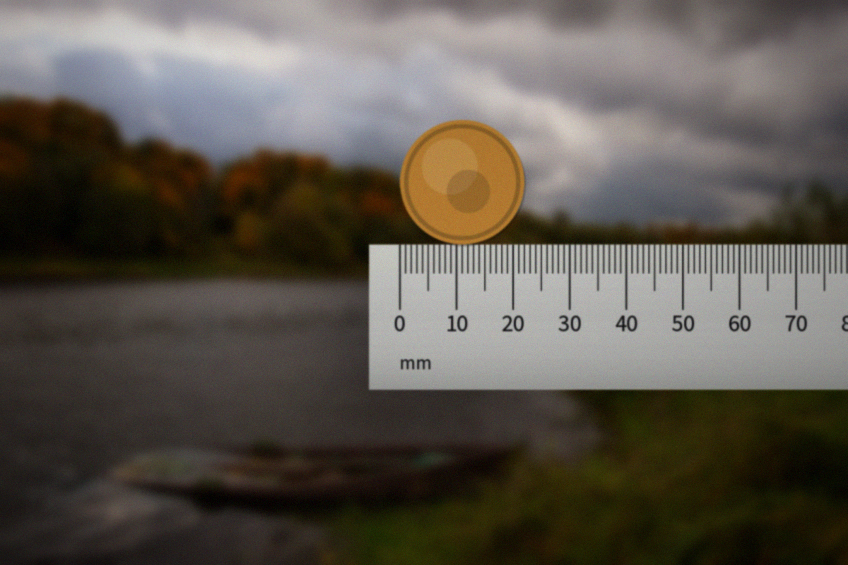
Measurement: 22mm
